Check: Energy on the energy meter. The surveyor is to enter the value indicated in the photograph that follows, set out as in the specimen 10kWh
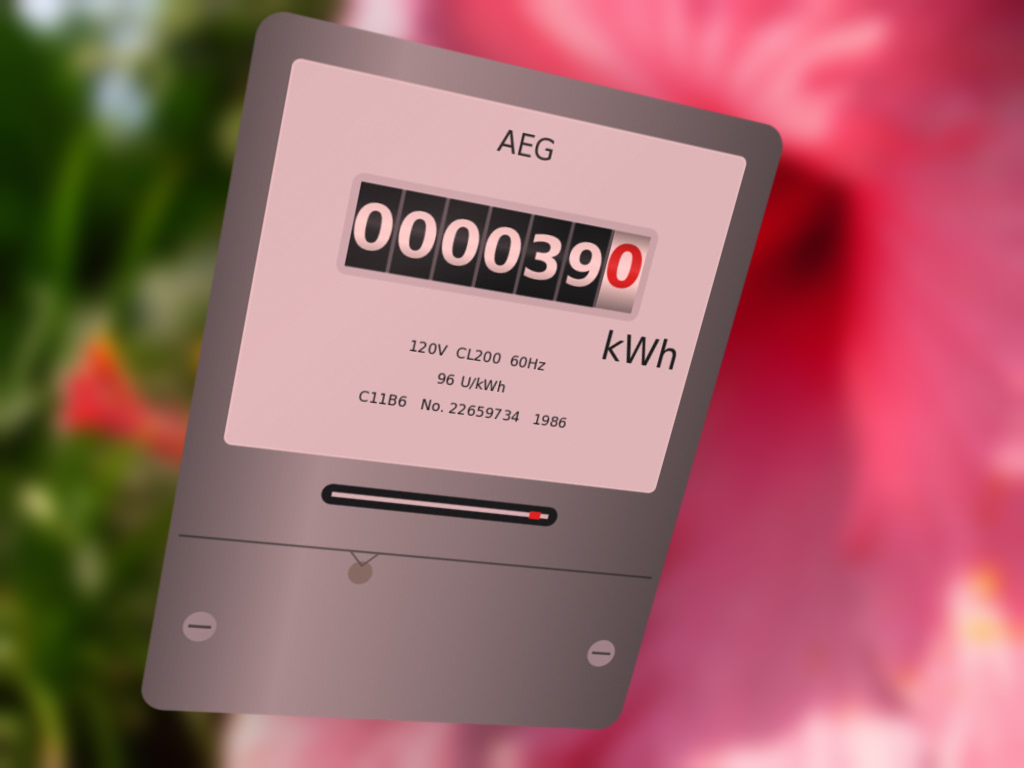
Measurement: 39.0kWh
